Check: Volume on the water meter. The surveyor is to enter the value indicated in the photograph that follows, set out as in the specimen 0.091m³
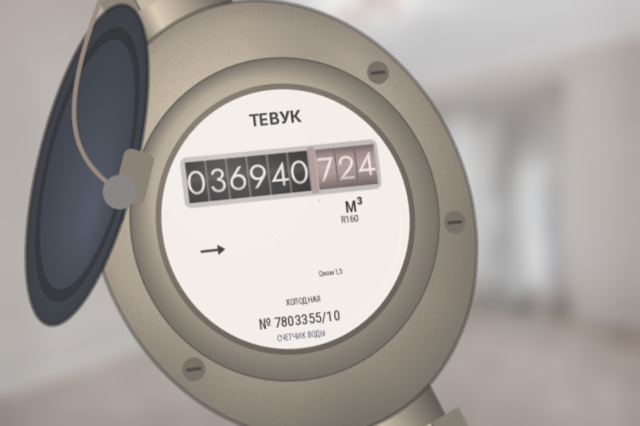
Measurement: 36940.724m³
